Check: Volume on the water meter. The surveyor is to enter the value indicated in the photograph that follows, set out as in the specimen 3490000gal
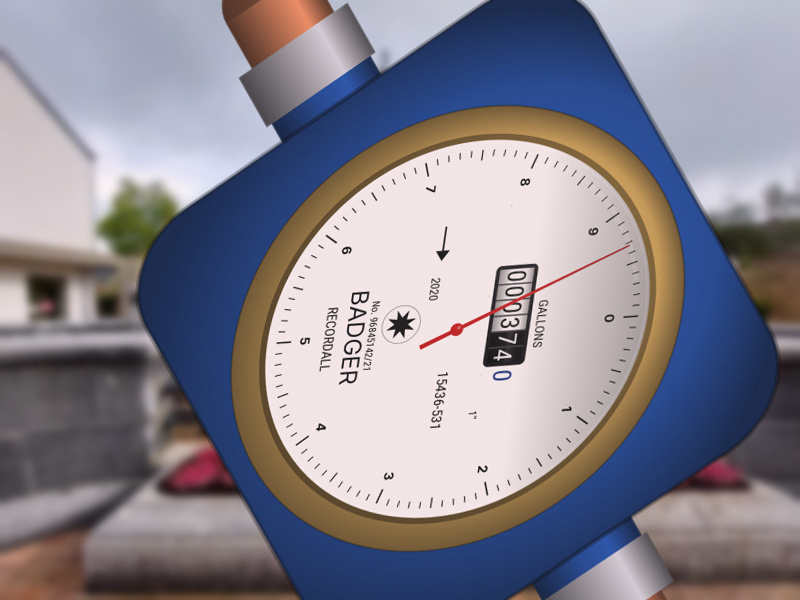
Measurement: 3739.3gal
